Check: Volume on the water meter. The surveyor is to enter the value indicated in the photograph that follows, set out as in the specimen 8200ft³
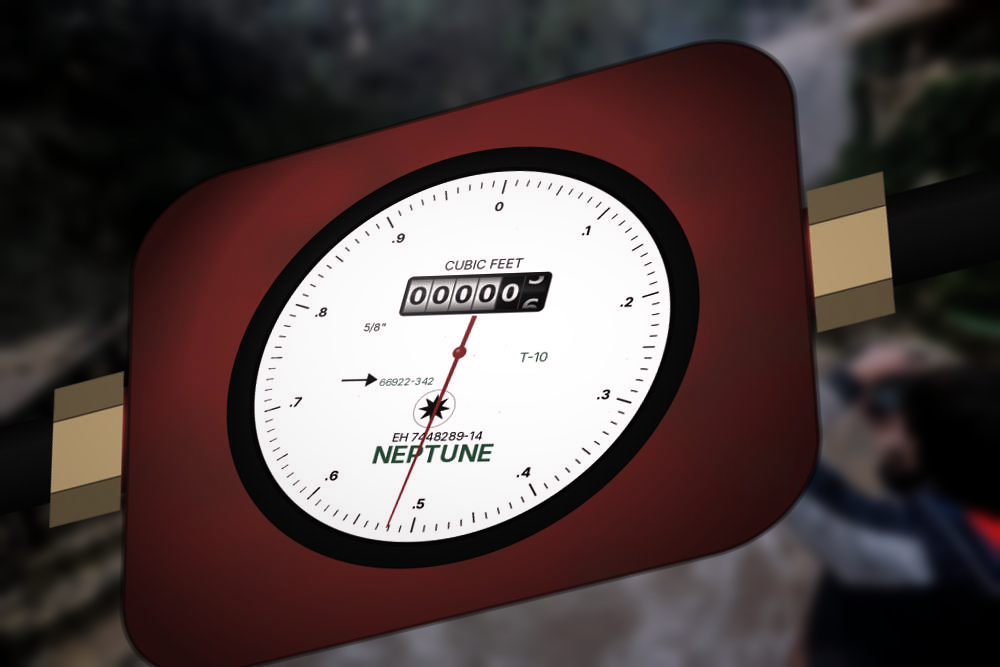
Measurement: 5.52ft³
